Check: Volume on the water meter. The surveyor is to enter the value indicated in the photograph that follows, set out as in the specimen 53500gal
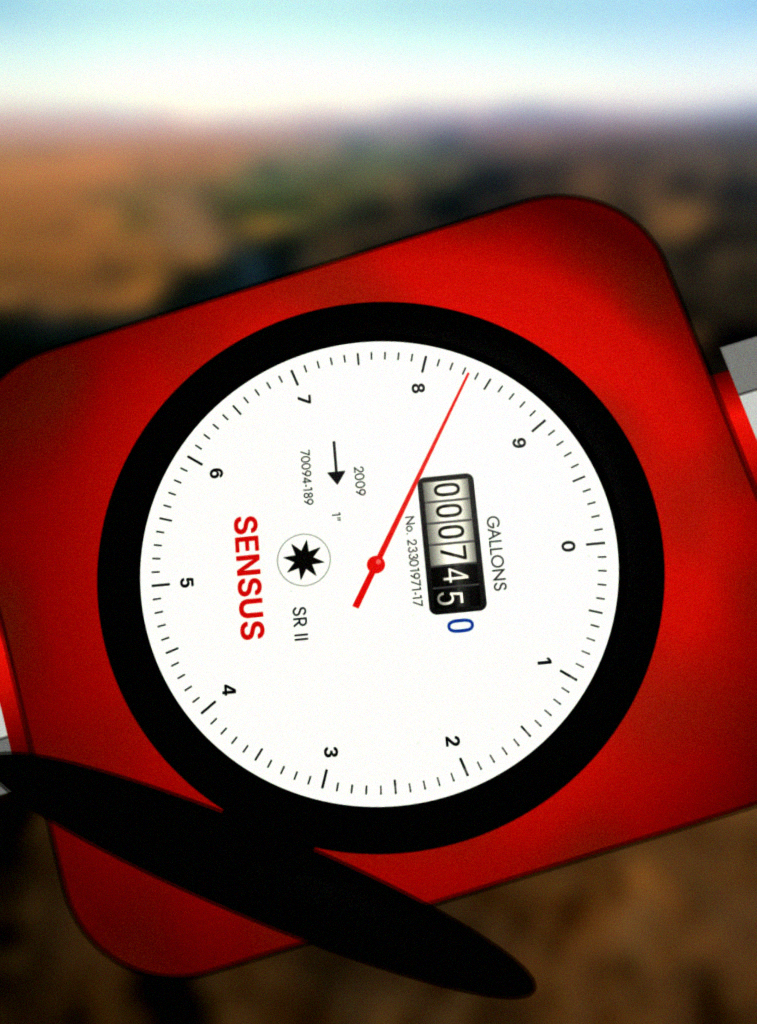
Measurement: 7448.3gal
